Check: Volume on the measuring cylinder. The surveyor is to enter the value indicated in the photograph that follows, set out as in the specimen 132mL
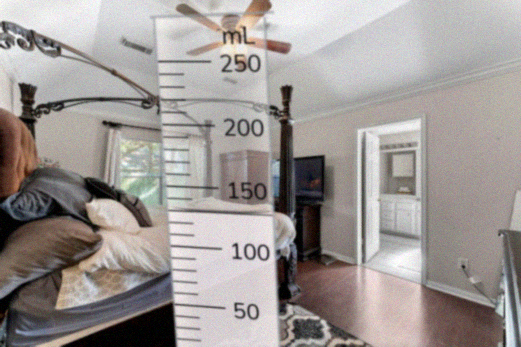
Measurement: 130mL
